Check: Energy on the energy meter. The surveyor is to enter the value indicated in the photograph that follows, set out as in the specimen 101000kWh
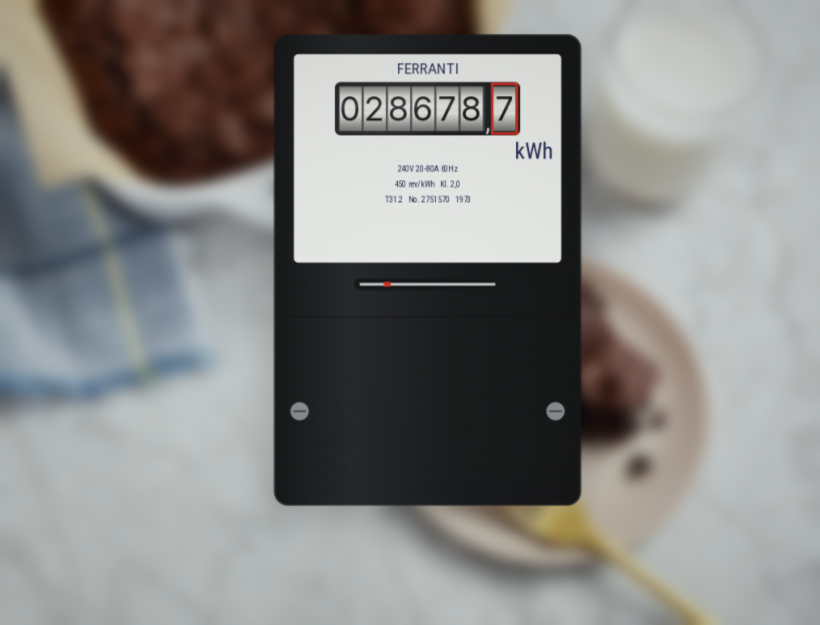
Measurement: 28678.7kWh
